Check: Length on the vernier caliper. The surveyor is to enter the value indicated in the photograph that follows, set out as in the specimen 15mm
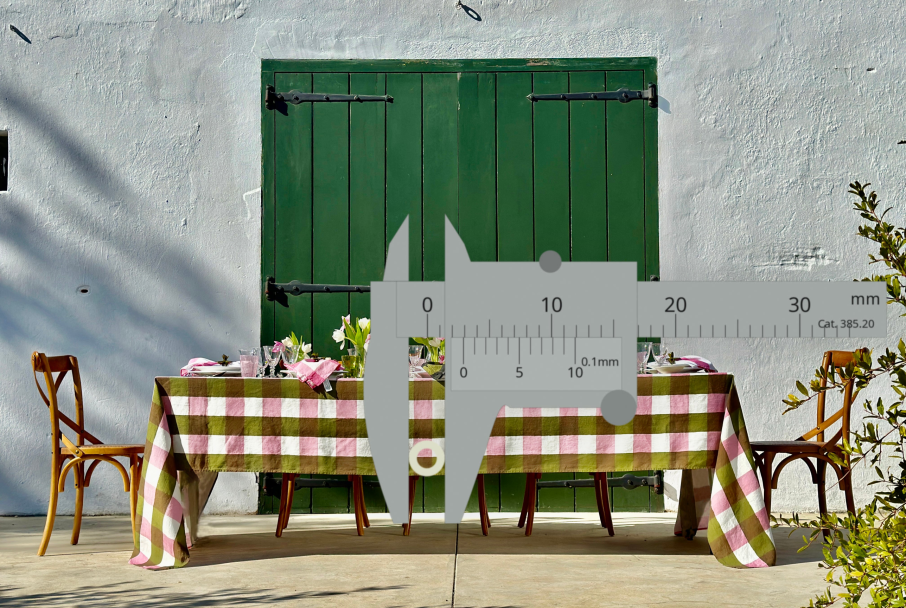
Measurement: 2.9mm
